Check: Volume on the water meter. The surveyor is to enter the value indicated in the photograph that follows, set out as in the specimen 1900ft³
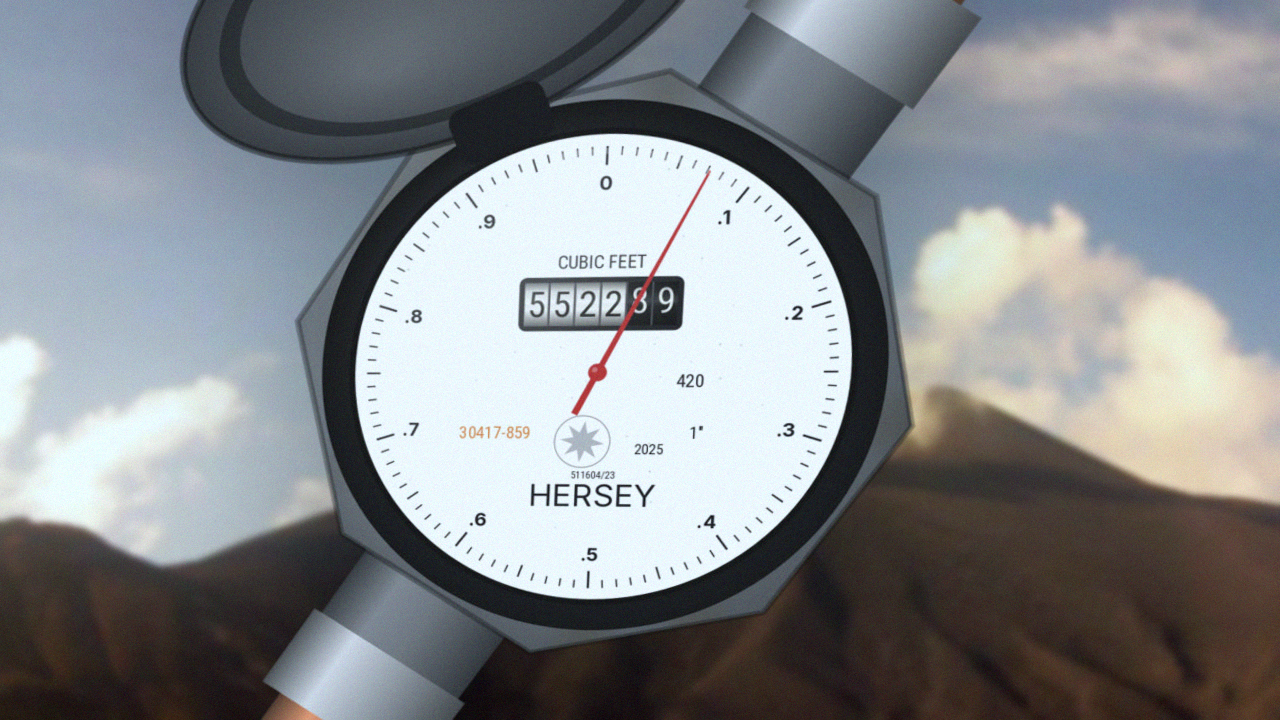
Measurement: 552289.07ft³
